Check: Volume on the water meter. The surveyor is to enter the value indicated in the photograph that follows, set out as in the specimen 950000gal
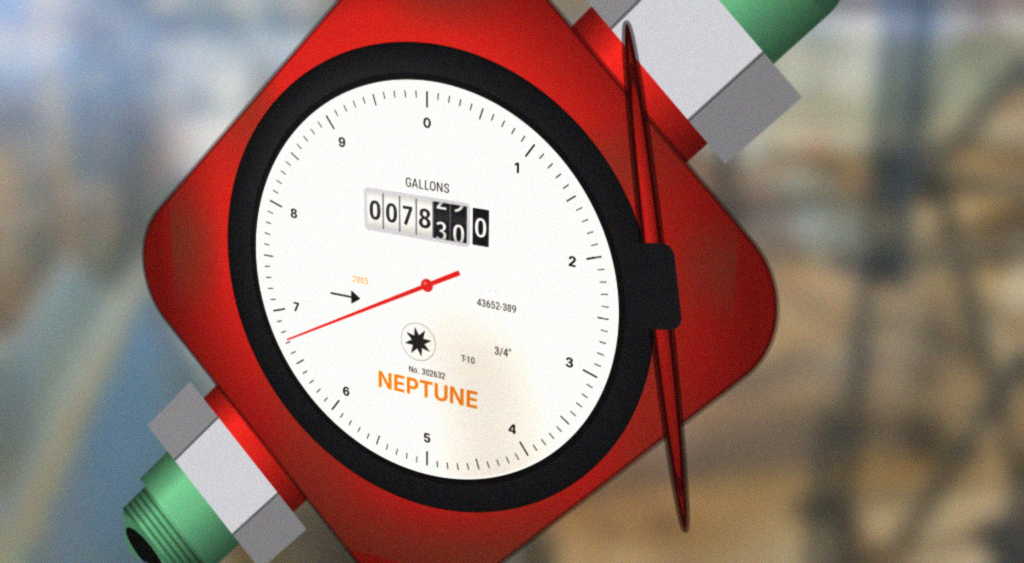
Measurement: 78296.7gal
